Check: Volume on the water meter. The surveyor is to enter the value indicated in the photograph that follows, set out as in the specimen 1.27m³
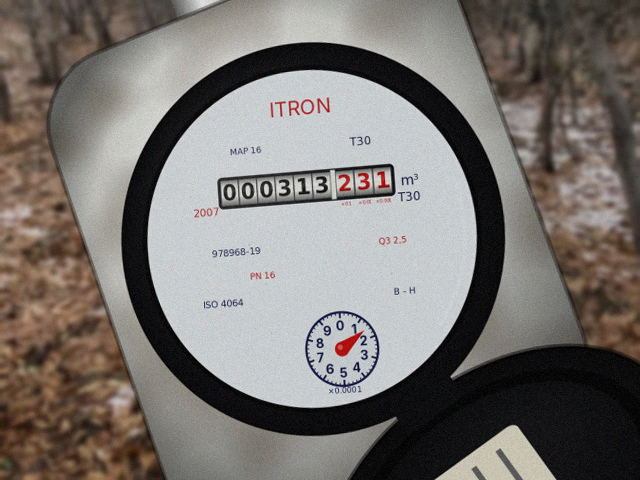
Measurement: 313.2311m³
